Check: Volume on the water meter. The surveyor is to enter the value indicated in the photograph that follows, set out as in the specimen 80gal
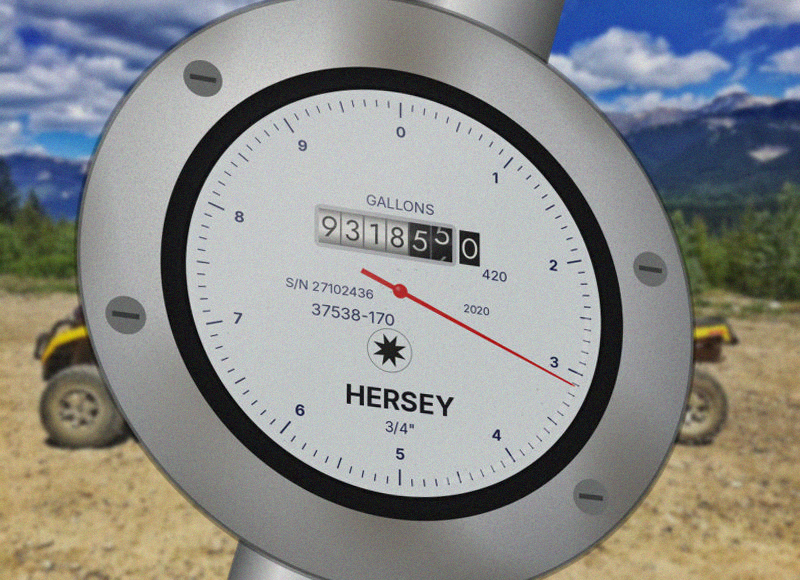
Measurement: 9318553.1gal
